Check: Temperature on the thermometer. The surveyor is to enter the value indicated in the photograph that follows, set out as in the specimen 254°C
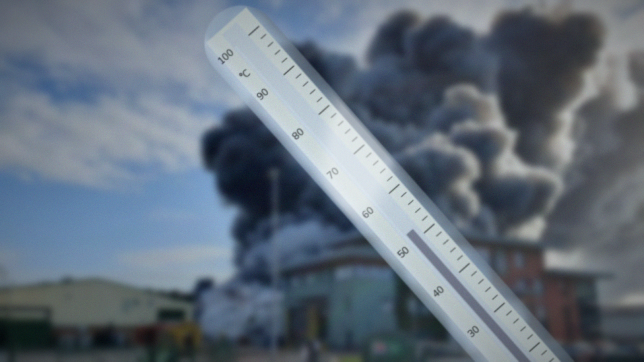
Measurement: 52°C
